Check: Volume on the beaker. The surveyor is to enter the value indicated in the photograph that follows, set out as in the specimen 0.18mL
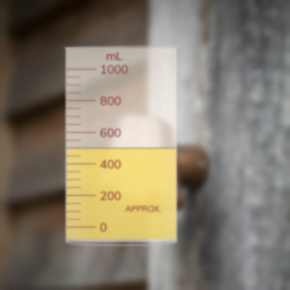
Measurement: 500mL
